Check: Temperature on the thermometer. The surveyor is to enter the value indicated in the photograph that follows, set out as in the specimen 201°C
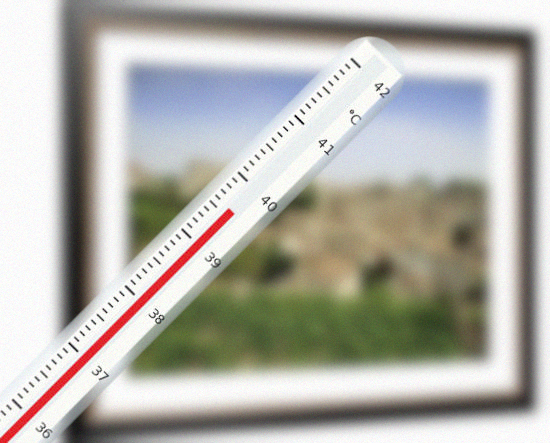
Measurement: 39.6°C
